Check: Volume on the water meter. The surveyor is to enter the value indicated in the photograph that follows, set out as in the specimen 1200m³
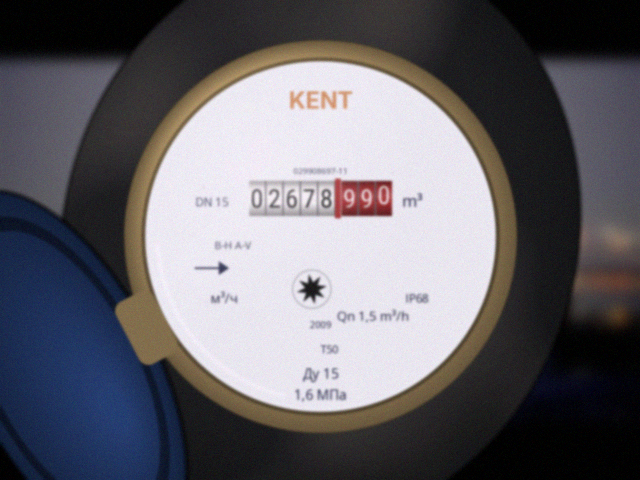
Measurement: 2678.990m³
